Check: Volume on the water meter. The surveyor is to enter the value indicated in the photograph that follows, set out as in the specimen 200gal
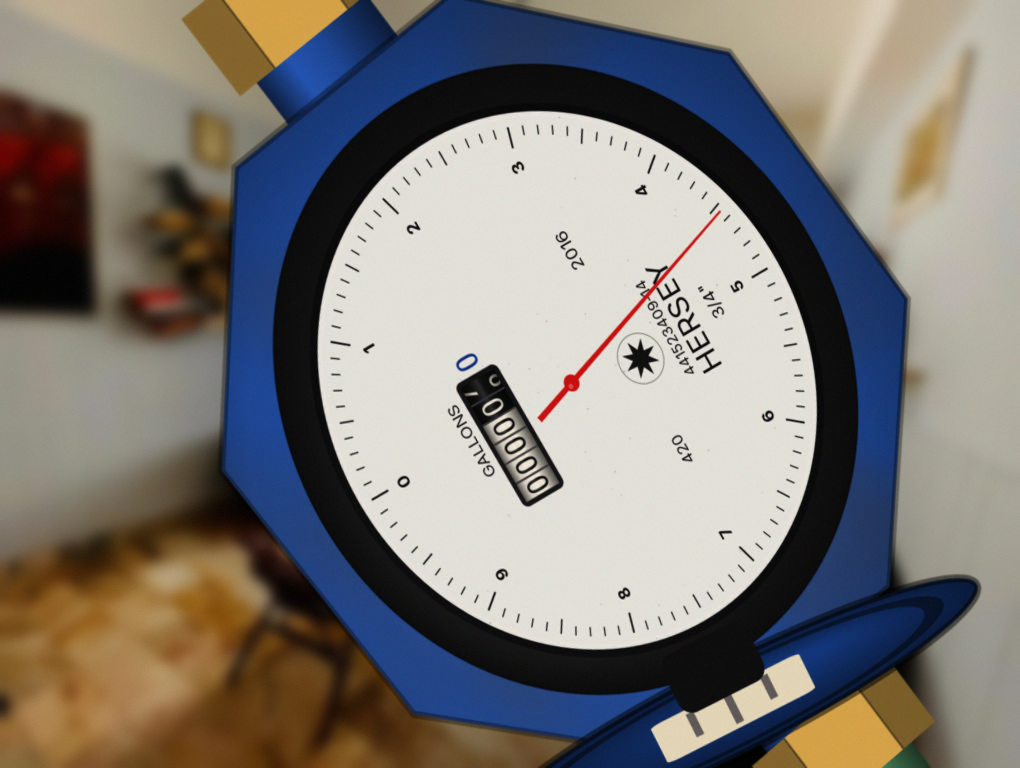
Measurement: 74.5gal
